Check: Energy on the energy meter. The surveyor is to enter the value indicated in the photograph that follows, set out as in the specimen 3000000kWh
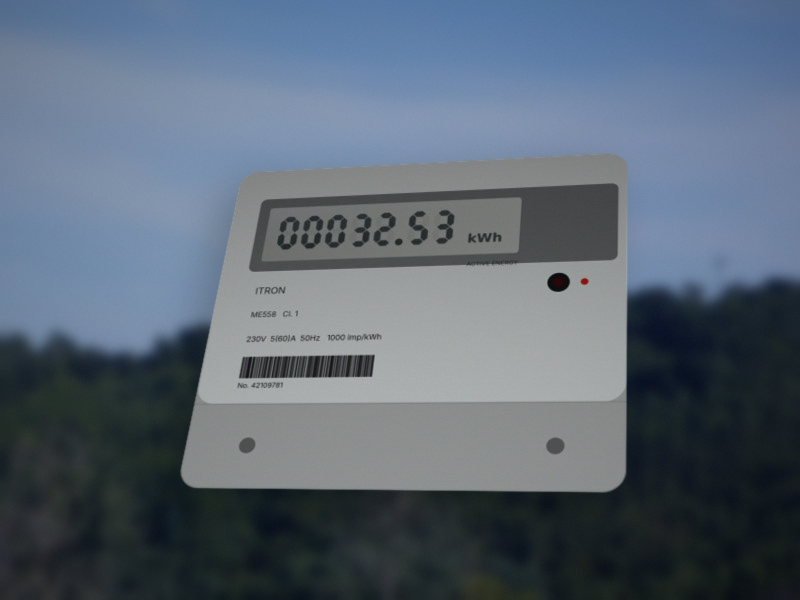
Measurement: 32.53kWh
